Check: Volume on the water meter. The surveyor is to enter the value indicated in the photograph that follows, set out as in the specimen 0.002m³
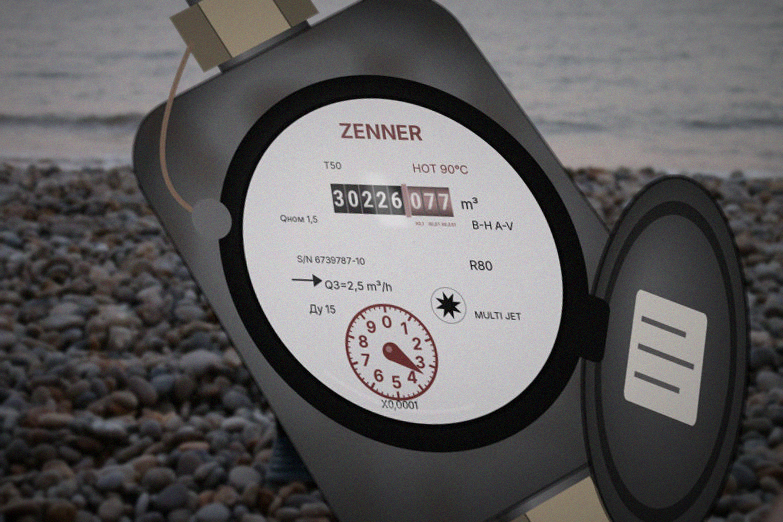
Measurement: 30226.0773m³
